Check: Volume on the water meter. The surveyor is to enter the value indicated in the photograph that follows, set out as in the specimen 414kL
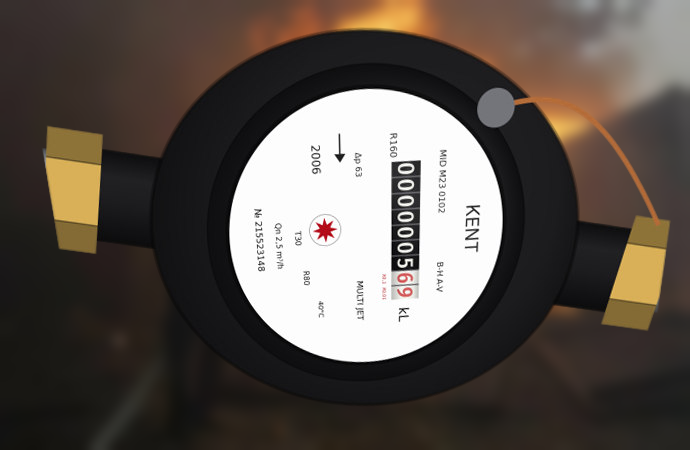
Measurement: 5.69kL
